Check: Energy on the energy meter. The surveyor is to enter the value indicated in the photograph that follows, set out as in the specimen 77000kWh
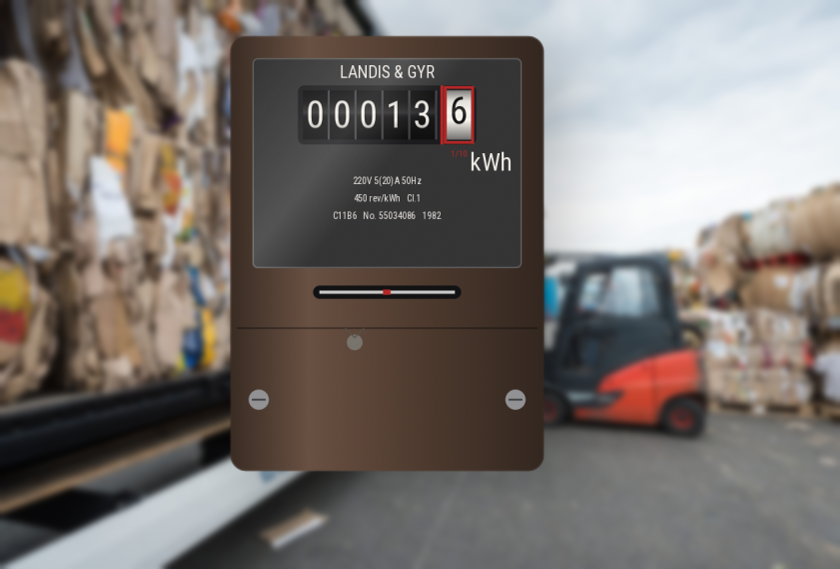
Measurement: 13.6kWh
